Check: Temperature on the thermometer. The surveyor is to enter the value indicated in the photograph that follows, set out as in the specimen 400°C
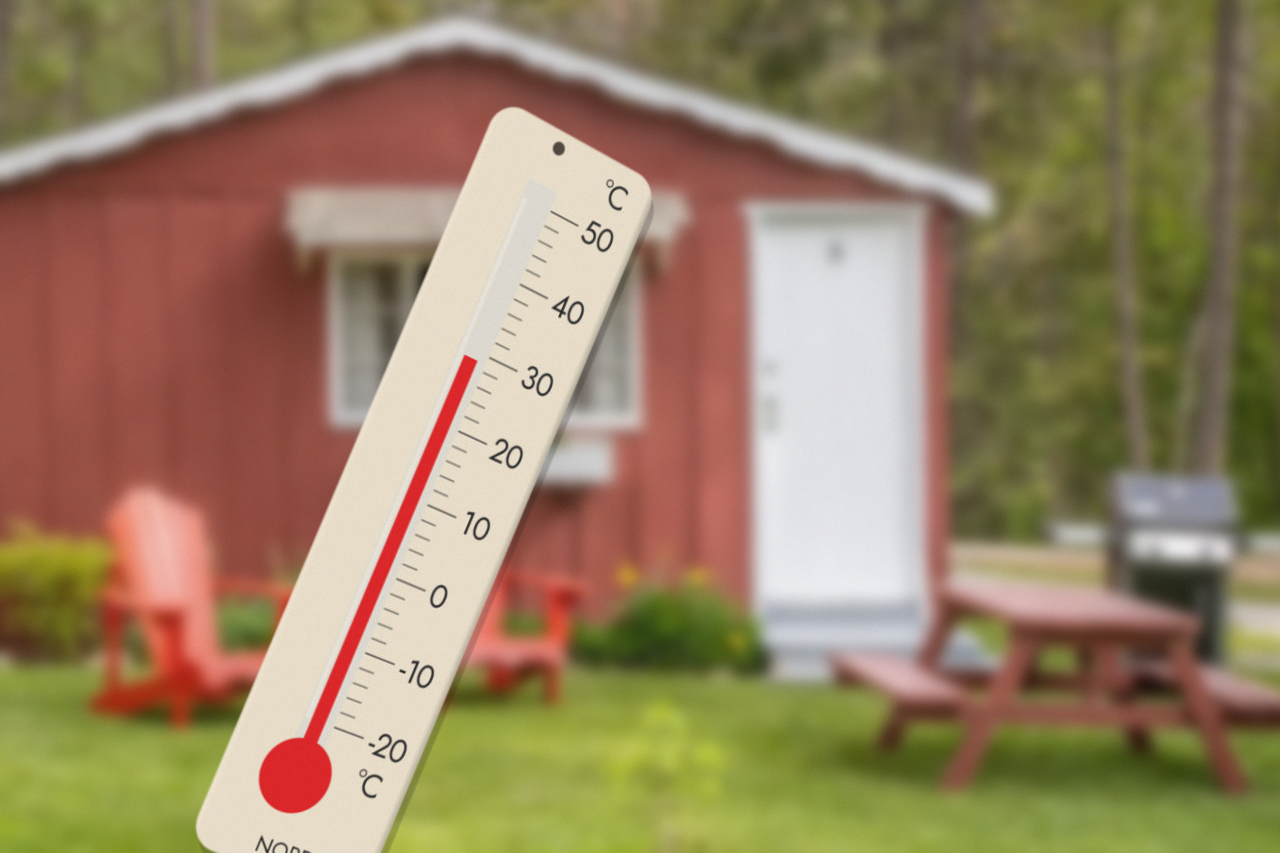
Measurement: 29°C
